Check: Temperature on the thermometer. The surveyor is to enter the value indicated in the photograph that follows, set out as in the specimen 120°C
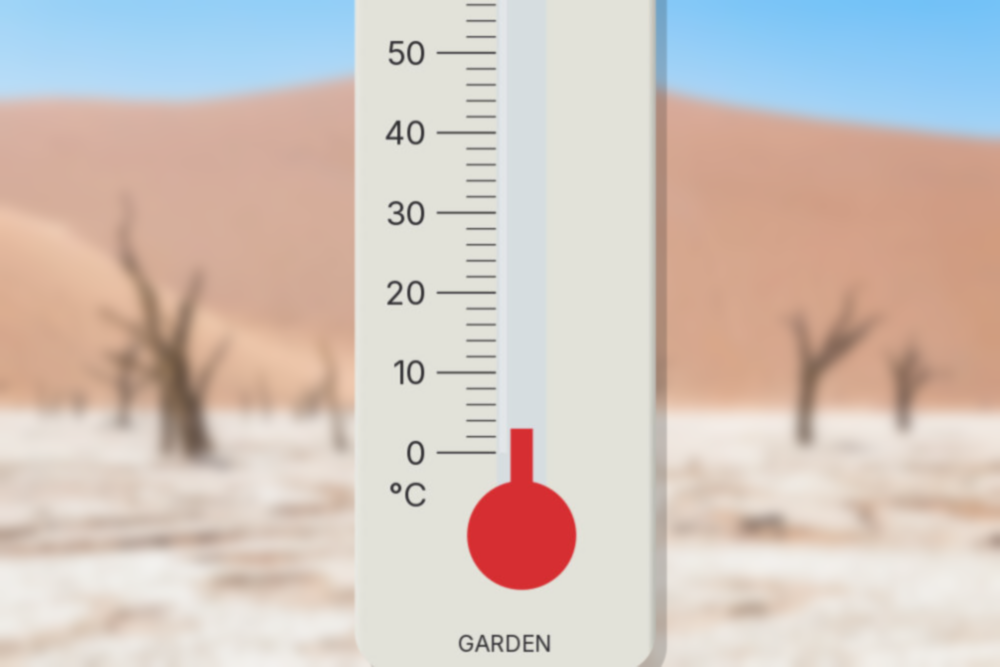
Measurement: 3°C
